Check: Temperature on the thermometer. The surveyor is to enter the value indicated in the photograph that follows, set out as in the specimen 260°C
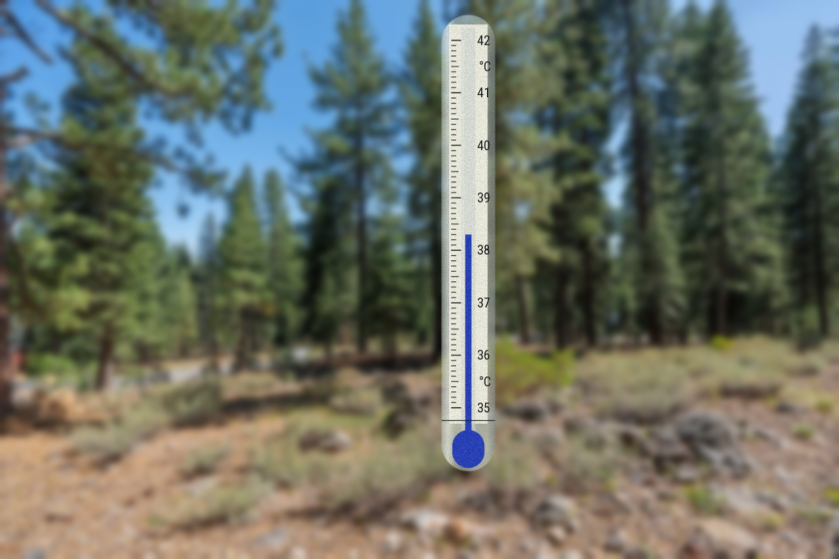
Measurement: 38.3°C
